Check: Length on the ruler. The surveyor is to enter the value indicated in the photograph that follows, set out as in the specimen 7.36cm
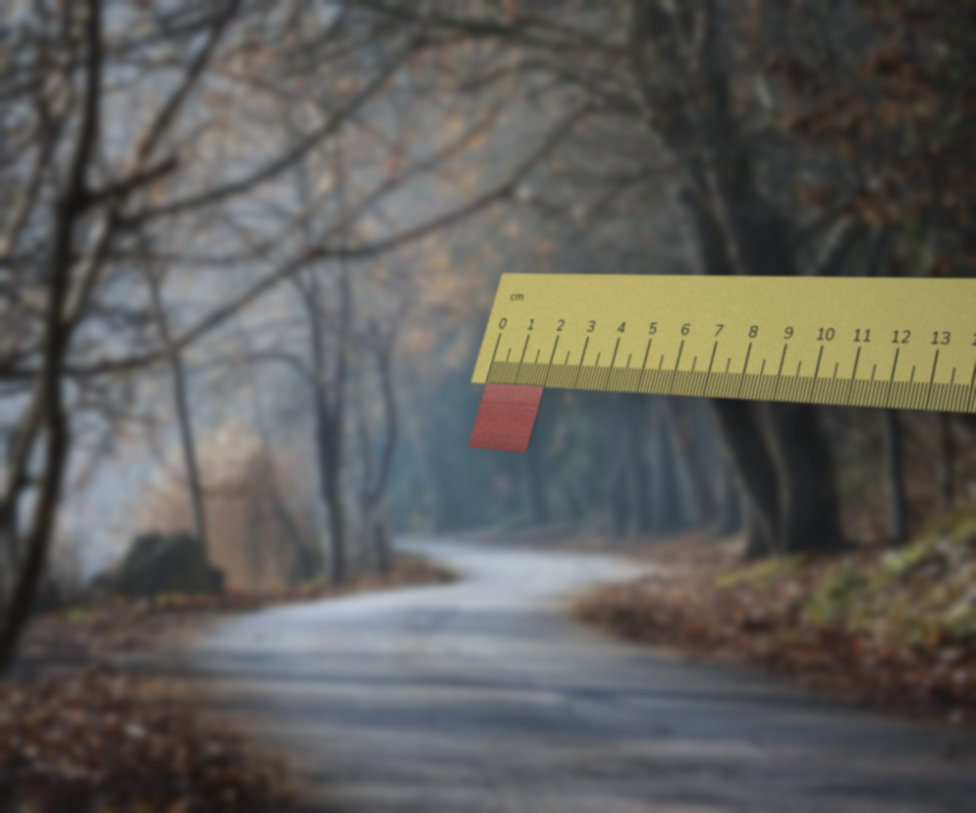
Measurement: 2cm
